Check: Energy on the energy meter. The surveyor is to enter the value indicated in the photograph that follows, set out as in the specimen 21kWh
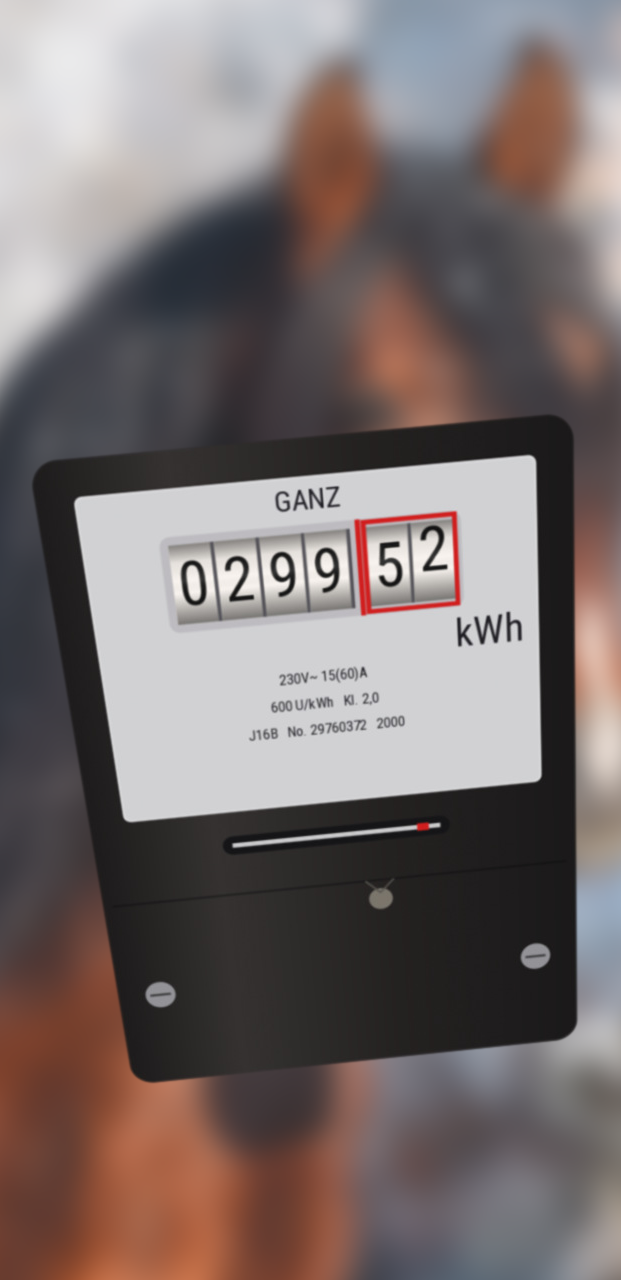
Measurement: 299.52kWh
